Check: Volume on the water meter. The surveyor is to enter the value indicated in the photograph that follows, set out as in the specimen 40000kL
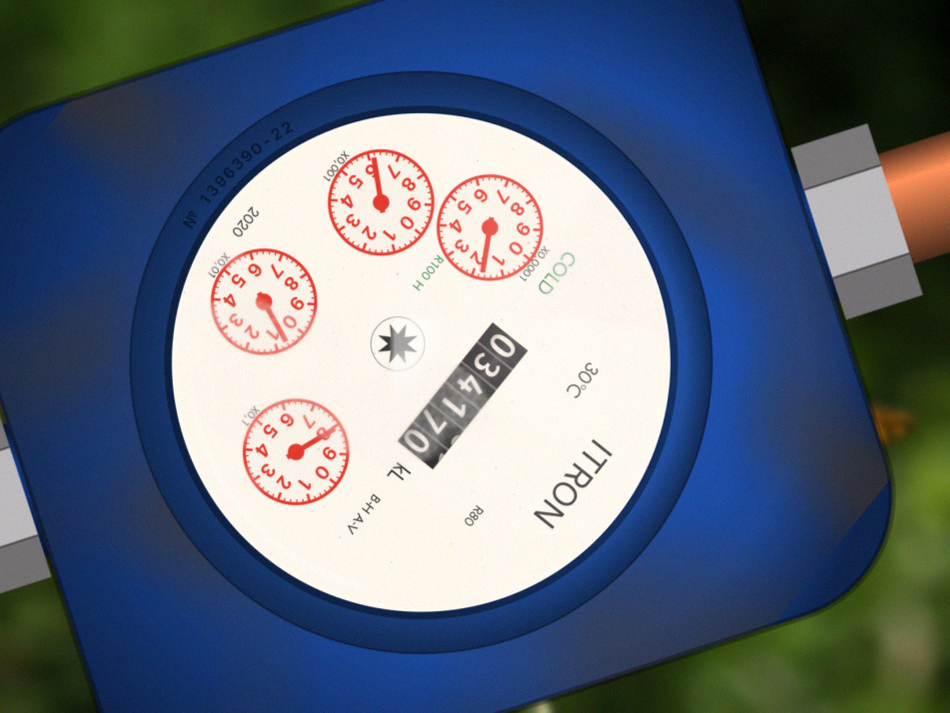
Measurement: 34169.8061kL
